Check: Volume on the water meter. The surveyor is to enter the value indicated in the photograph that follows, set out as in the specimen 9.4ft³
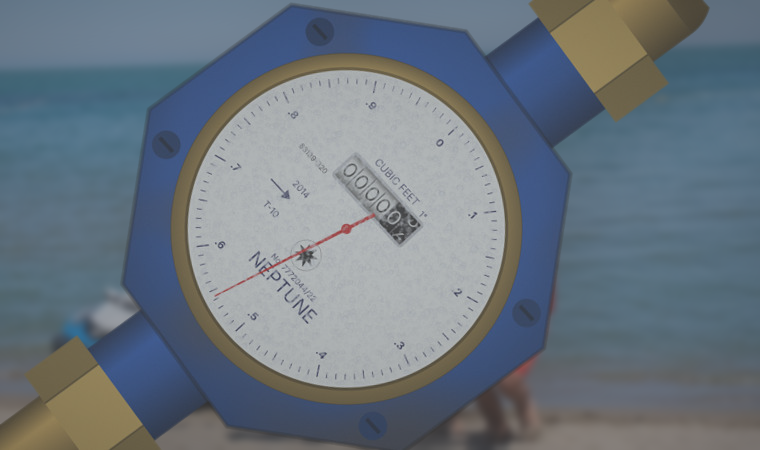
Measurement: 5.54ft³
